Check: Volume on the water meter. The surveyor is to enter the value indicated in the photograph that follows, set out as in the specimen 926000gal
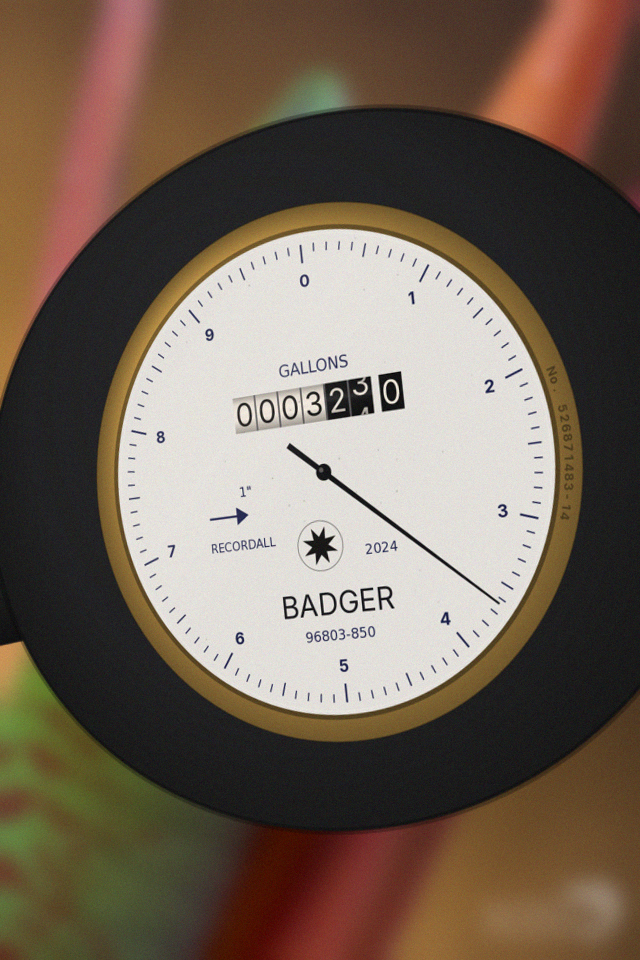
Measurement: 3233.6gal
